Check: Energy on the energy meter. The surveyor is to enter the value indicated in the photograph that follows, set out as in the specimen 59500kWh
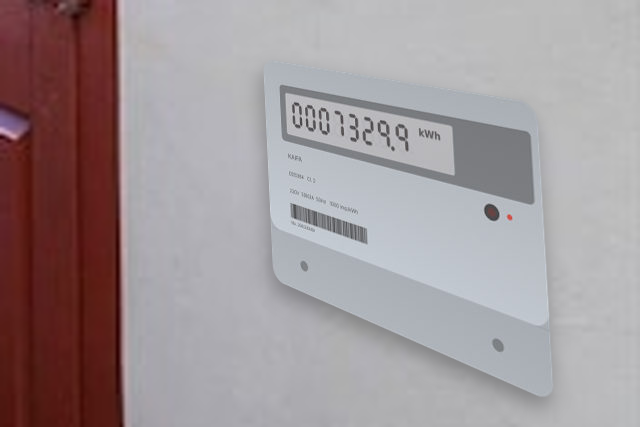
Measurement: 7329.9kWh
